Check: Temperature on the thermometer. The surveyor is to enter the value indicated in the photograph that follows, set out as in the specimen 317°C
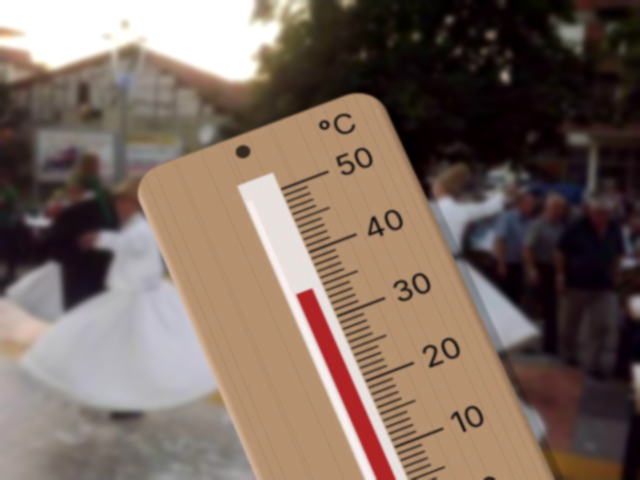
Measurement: 35°C
